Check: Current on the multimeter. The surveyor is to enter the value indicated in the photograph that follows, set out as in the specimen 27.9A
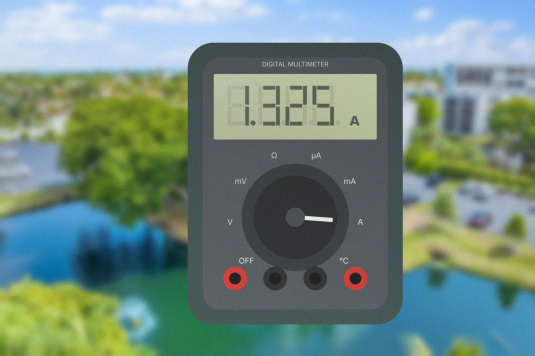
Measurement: 1.325A
